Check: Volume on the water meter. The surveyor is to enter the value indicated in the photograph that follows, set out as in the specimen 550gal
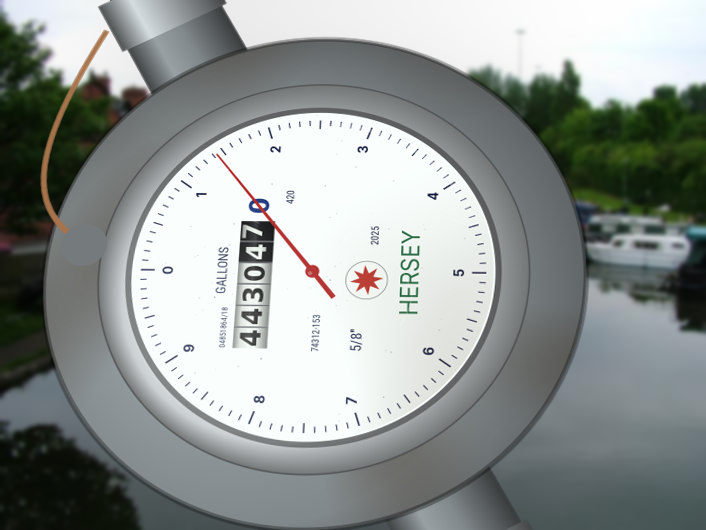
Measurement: 4430471.4gal
